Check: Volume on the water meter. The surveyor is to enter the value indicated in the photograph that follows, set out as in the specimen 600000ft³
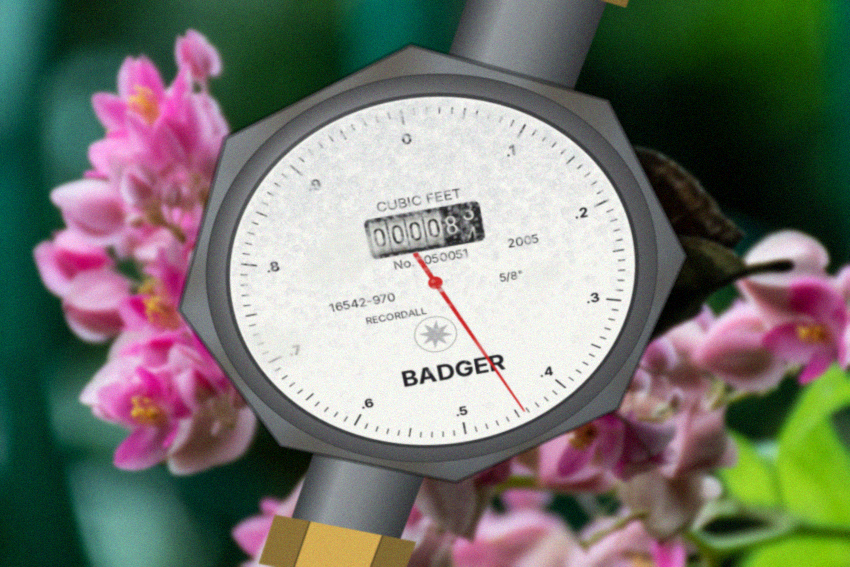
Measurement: 83.44ft³
